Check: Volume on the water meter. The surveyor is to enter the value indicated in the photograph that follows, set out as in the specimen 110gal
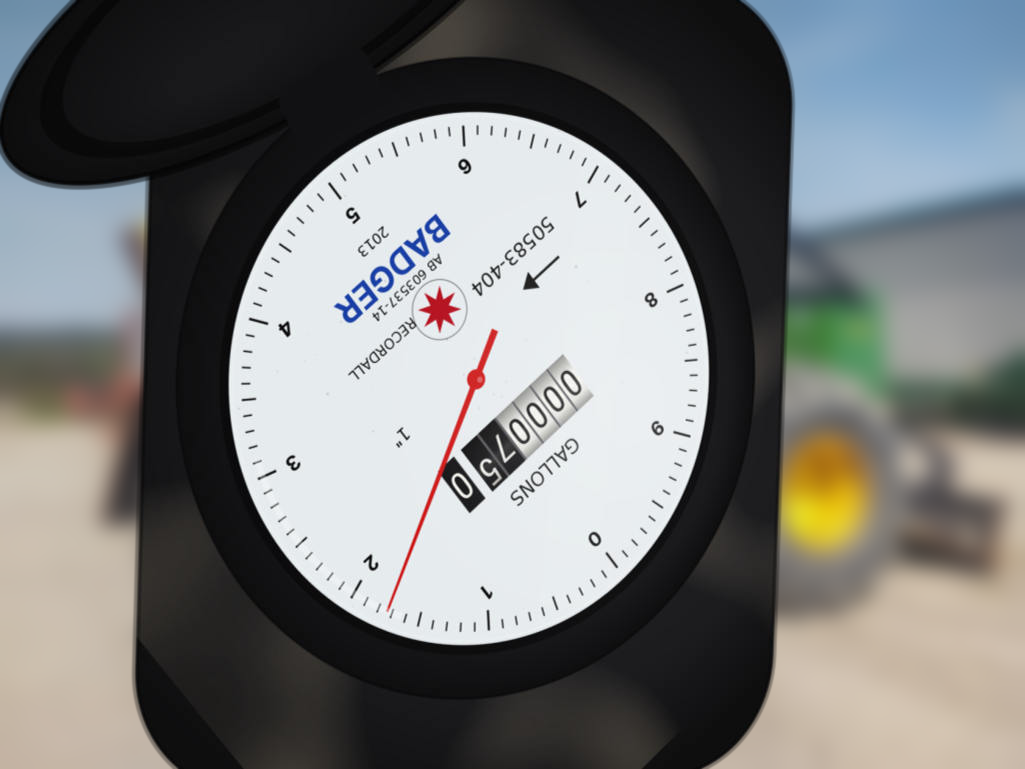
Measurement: 751.7gal
